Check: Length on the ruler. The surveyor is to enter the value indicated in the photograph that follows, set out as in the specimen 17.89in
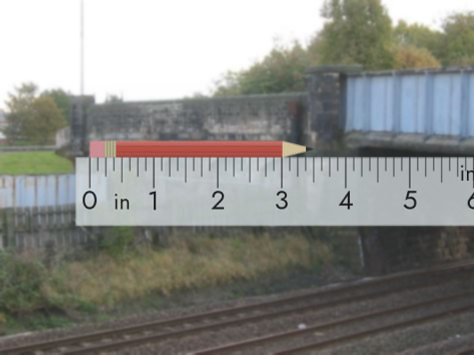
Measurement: 3.5in
